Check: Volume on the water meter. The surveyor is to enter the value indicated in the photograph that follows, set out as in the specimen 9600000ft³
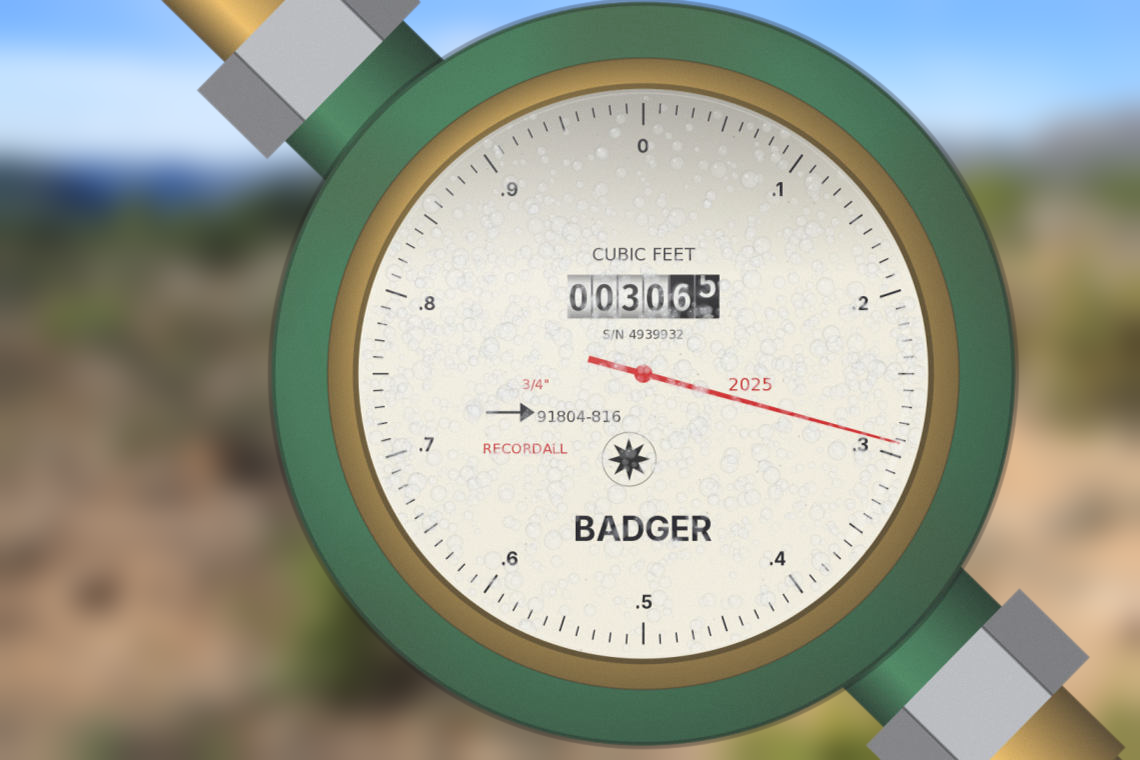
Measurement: 3065.29ft³
